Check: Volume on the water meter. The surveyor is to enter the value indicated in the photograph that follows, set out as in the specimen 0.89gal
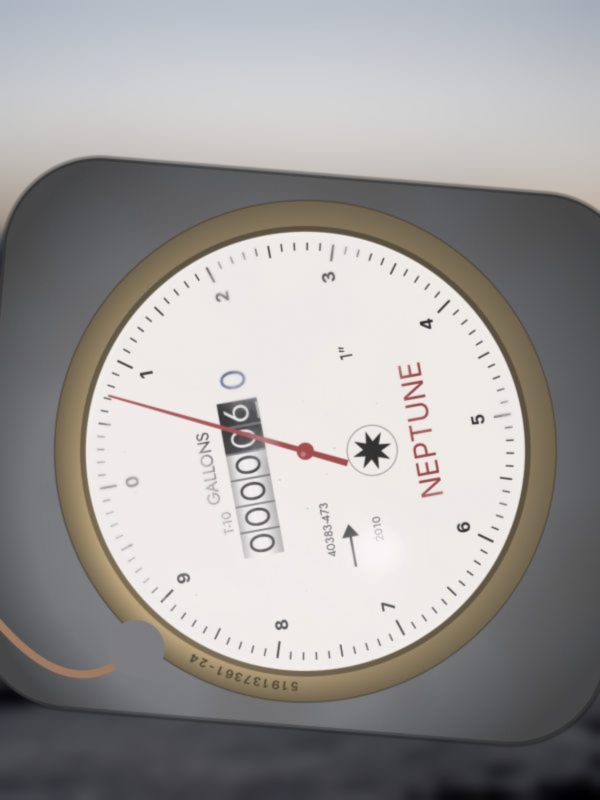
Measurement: 60.7gal
